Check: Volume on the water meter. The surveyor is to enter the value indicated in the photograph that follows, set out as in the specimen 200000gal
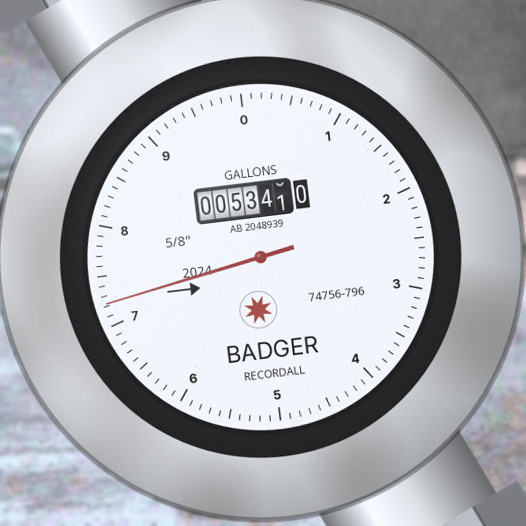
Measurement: 53407.2gal
